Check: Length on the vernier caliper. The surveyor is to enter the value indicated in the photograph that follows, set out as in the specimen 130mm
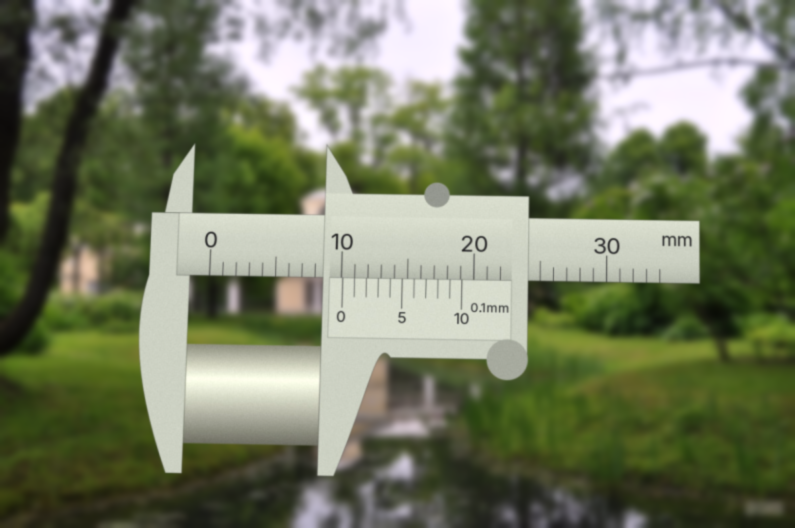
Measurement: 10.1mm
